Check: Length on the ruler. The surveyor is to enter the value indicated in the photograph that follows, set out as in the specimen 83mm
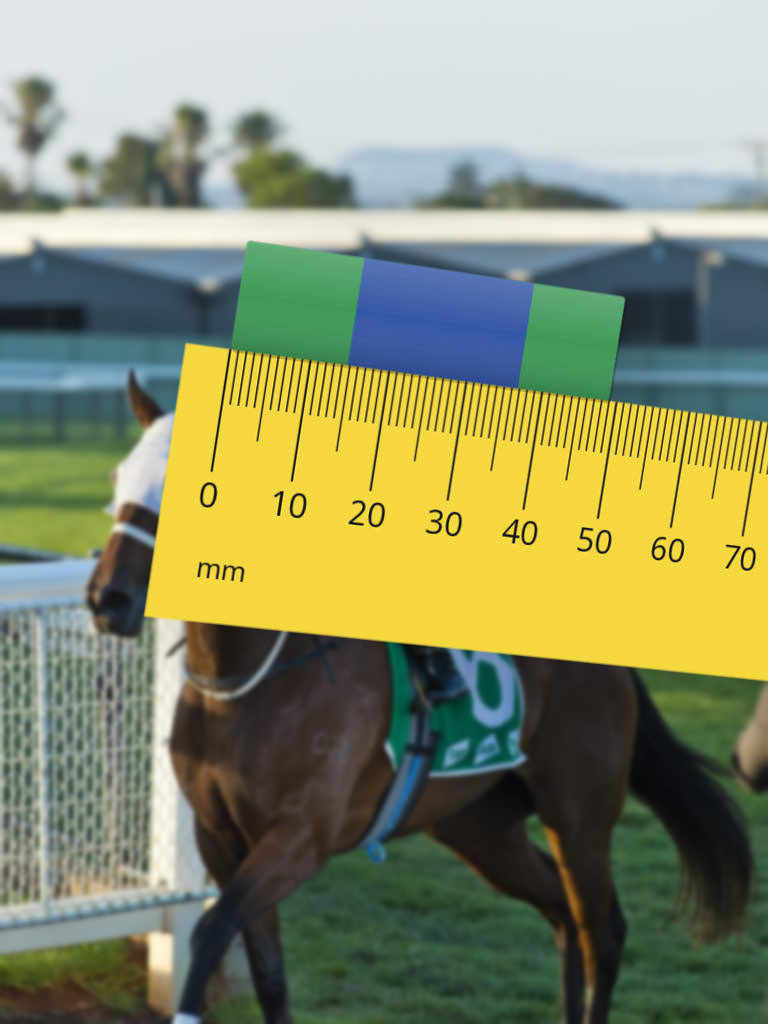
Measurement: 49mm
